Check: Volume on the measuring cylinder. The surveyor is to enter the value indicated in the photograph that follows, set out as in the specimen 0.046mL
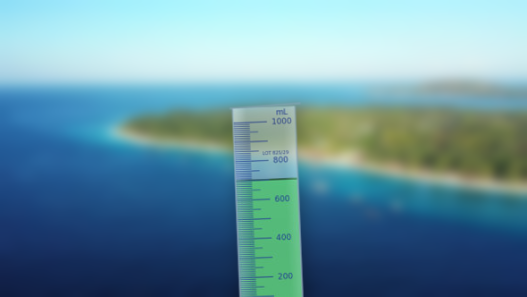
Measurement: 700mL
